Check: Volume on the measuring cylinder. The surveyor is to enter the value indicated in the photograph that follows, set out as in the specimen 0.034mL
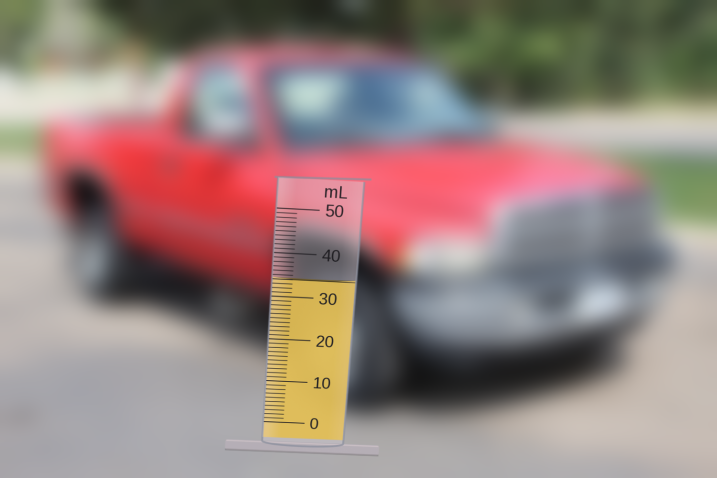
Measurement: 34mL
